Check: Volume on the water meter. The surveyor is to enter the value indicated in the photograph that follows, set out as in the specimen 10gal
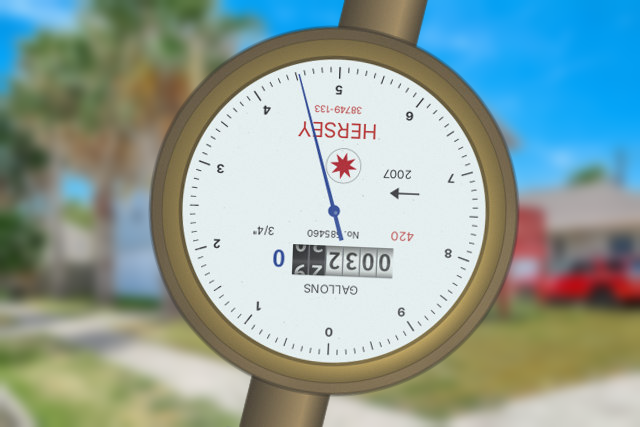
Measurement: 32294.5gal
